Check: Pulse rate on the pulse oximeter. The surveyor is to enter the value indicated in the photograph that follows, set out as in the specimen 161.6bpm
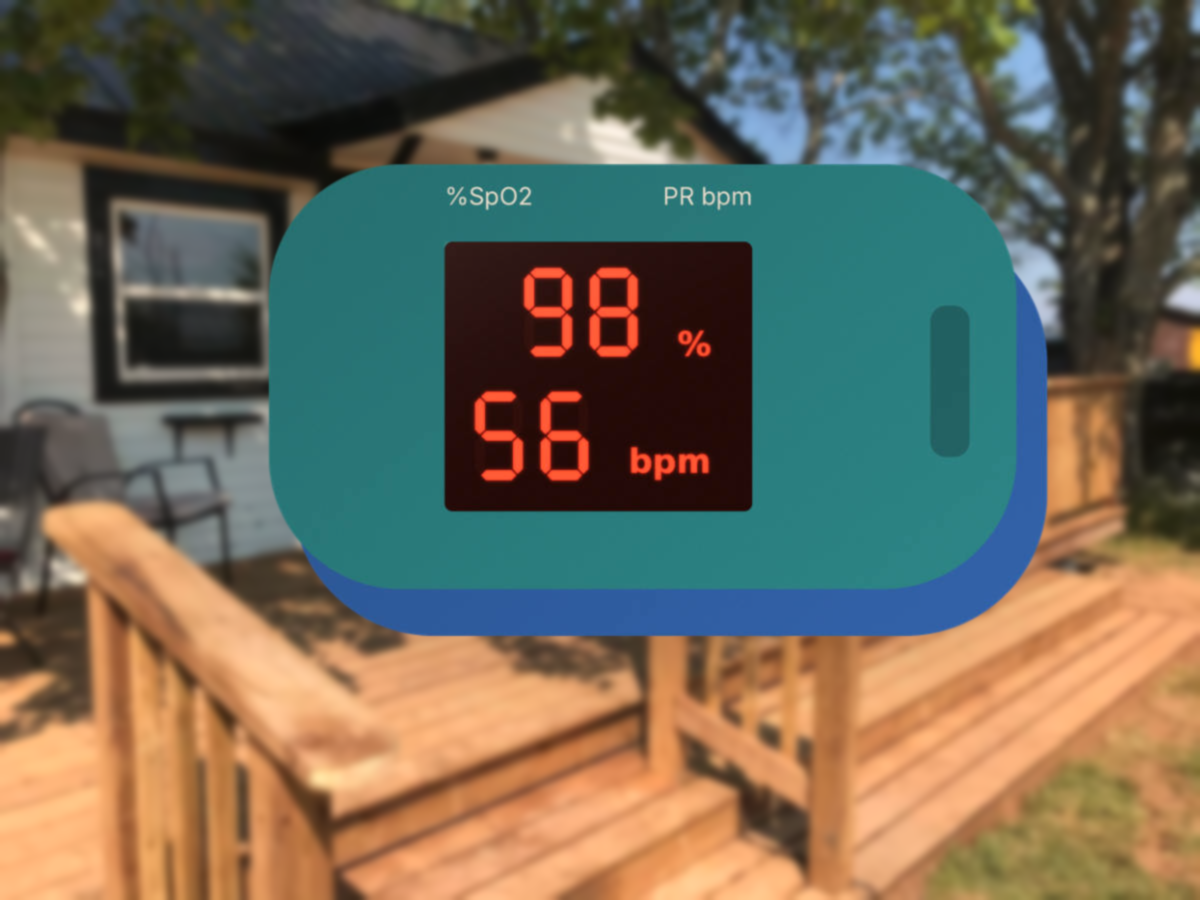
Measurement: 56bpm
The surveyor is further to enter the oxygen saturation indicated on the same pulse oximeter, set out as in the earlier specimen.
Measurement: 98%
